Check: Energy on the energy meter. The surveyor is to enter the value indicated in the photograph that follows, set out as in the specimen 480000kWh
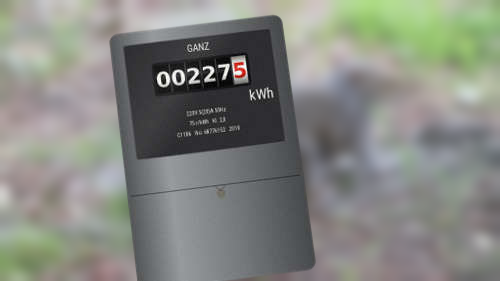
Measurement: 227.5kWh
